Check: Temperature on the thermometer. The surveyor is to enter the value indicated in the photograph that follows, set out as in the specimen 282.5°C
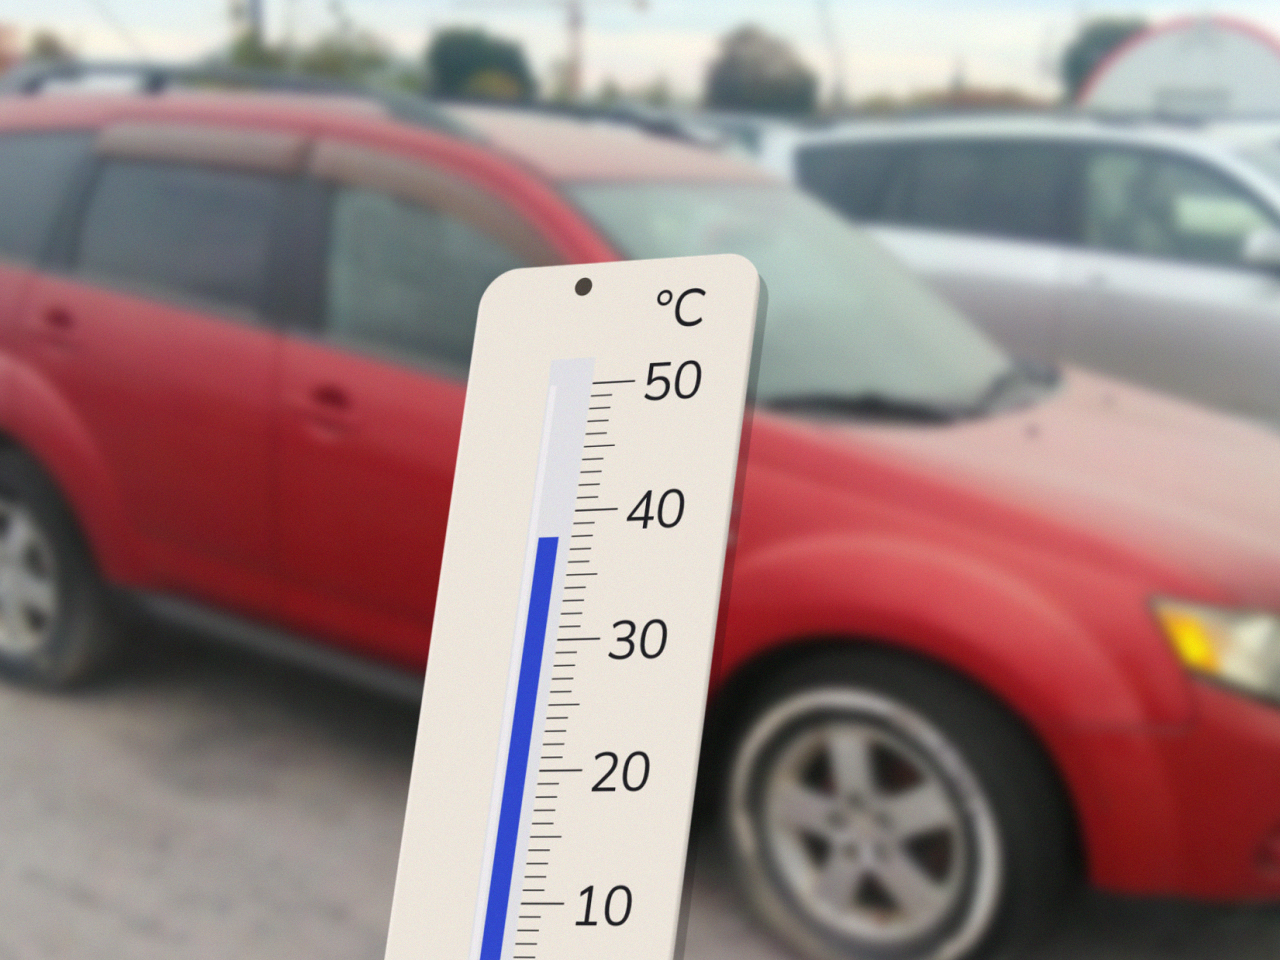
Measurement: 38°C
